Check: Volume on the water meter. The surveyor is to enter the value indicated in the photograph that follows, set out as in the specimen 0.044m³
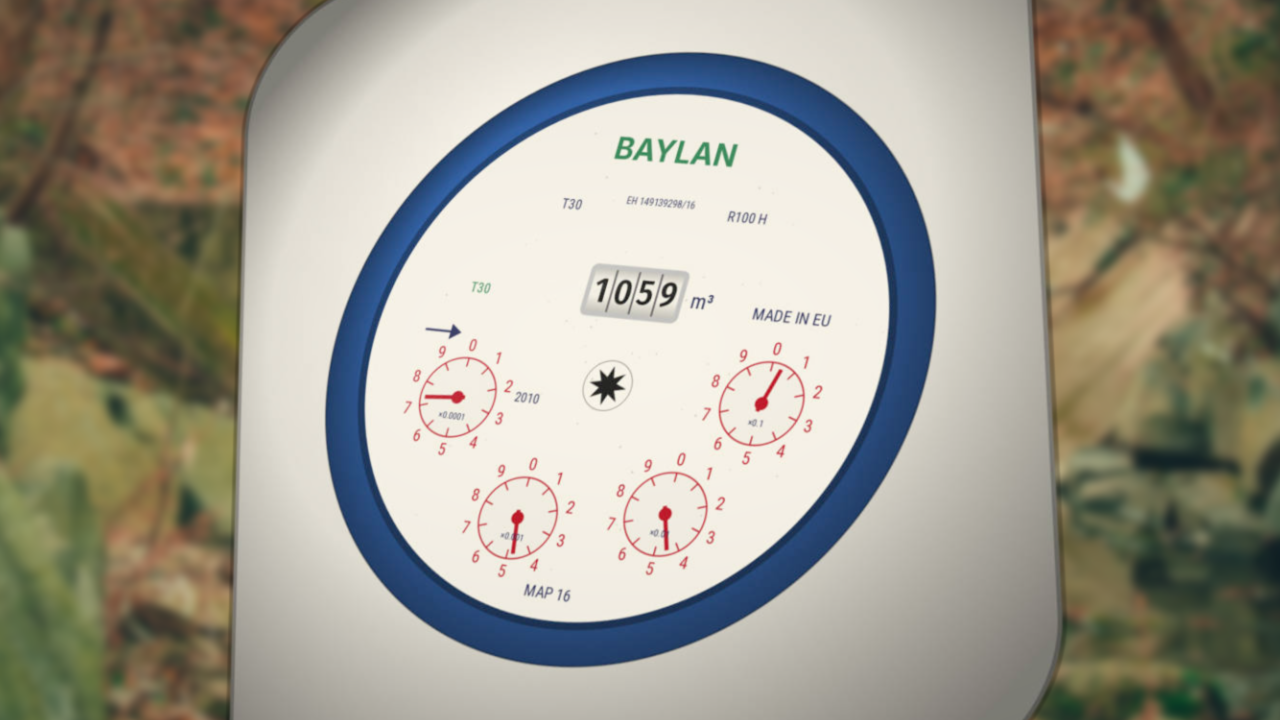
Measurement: 1059.0447m³
